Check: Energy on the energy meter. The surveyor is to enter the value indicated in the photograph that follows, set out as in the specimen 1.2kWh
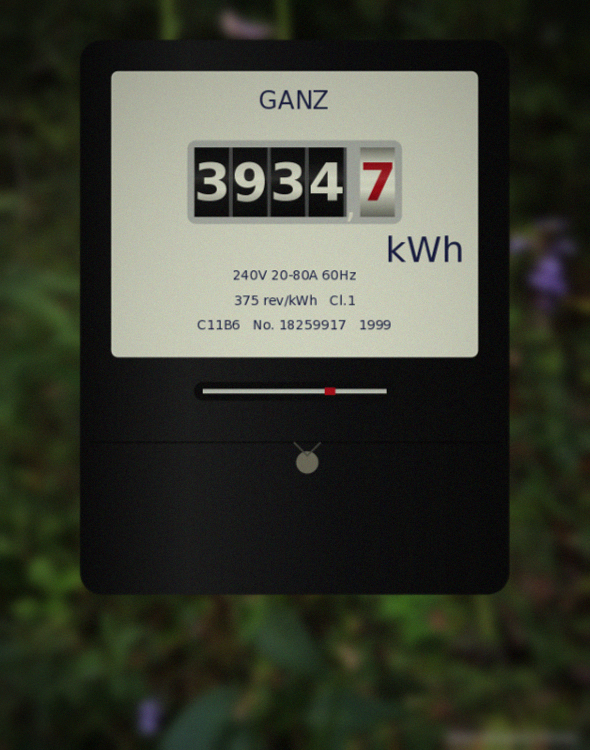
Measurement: 3934.7kWh
